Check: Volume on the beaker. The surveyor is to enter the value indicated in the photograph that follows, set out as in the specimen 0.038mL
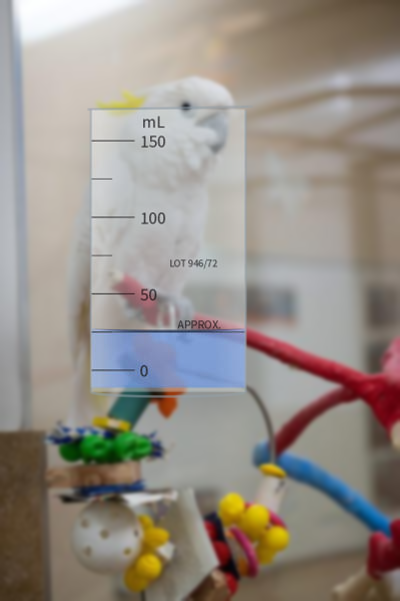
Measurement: 25mL
